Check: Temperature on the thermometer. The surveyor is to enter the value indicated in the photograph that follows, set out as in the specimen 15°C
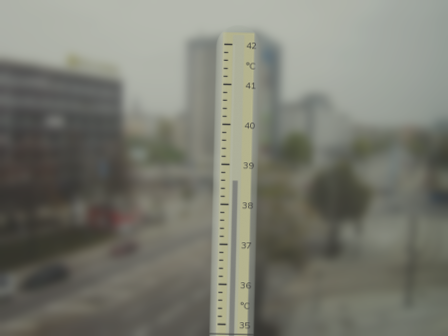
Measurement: 38.6°C
